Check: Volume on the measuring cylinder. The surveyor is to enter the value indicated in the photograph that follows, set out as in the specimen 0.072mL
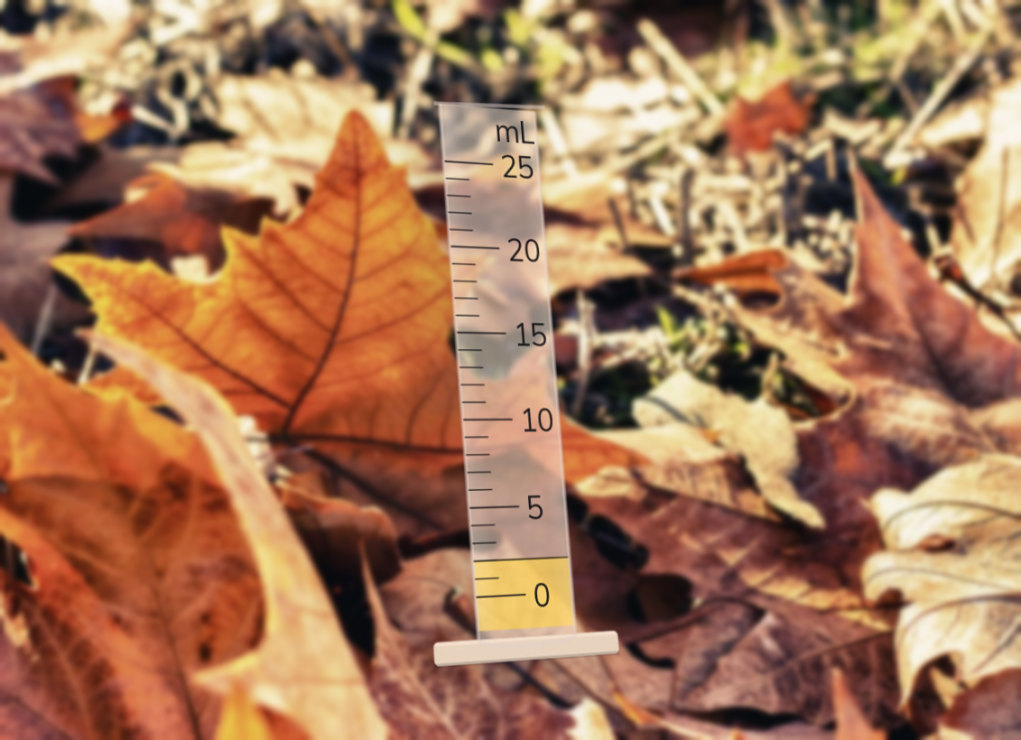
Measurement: 2mL
